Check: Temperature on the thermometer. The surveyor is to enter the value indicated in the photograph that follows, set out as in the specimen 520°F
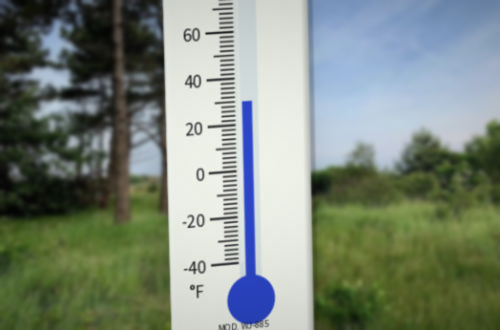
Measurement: 30°F
